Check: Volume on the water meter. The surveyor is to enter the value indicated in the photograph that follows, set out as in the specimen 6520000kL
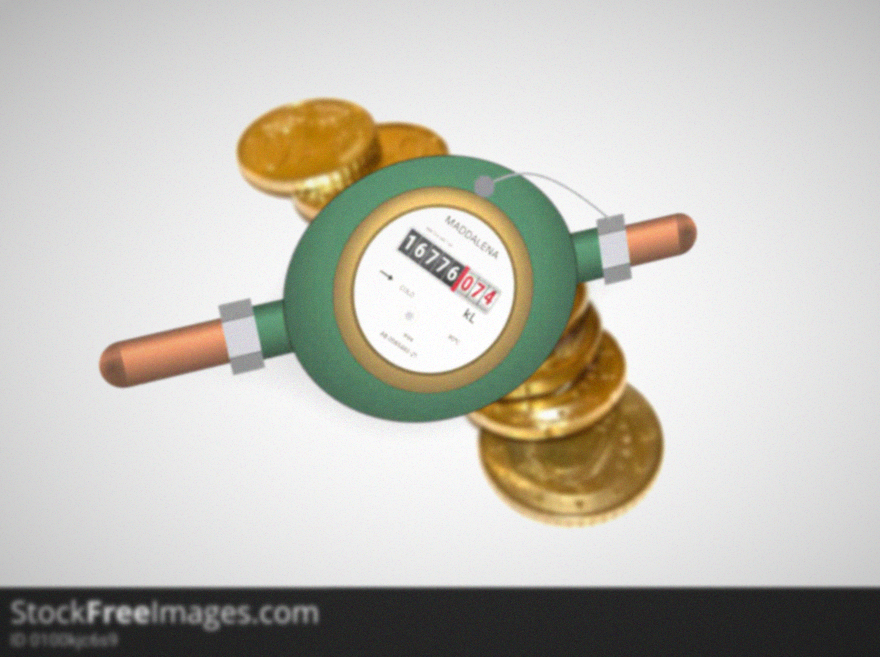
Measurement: 16776.074kL
